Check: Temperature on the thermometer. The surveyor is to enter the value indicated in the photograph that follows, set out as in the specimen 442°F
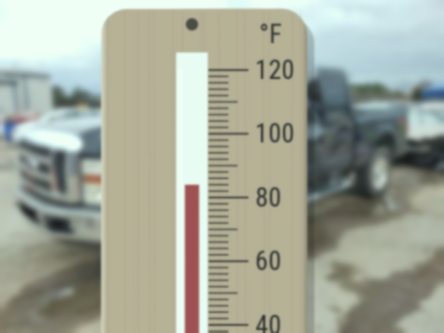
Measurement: 84°F
